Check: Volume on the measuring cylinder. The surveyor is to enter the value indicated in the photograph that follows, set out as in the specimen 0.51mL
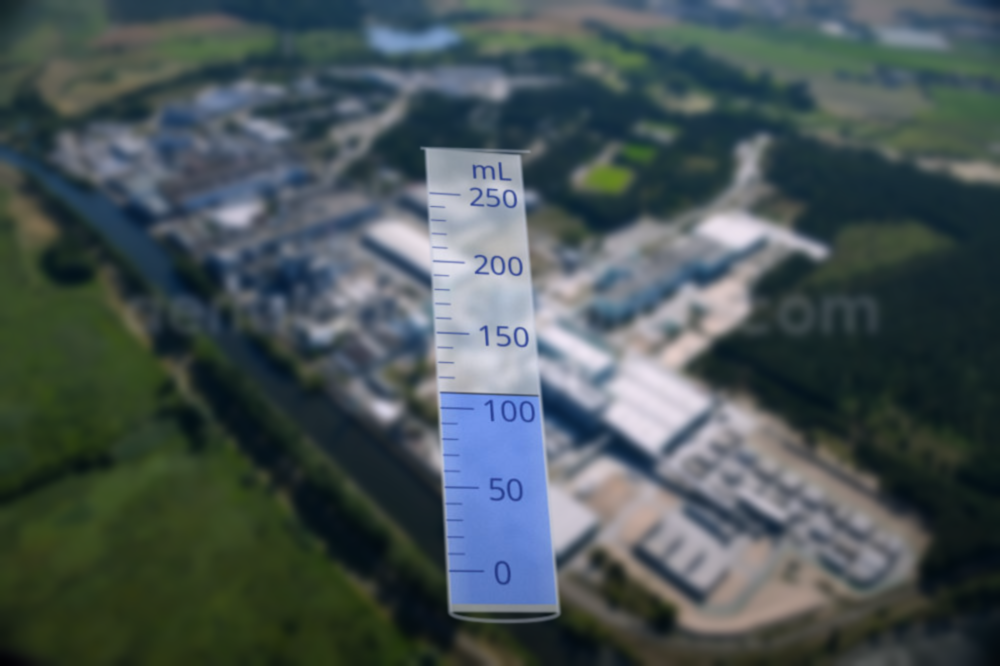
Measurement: 110mL
